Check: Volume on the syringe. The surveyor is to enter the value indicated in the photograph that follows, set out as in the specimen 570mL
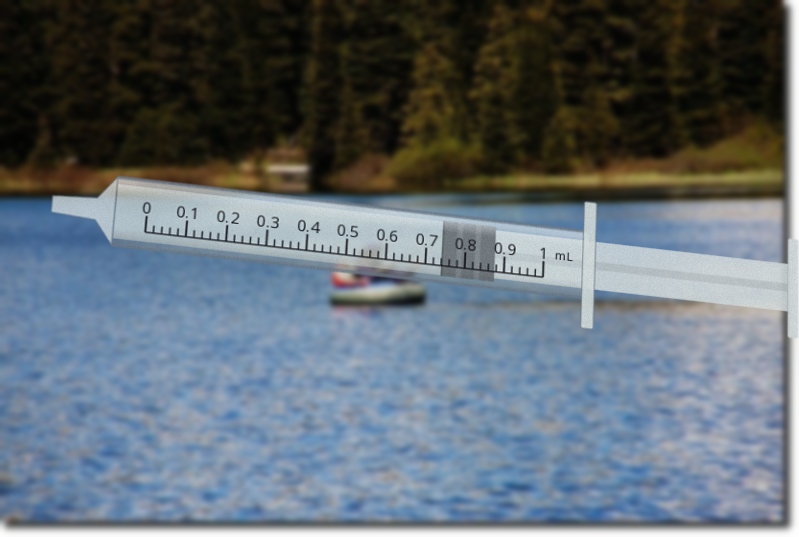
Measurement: 0.74mL
